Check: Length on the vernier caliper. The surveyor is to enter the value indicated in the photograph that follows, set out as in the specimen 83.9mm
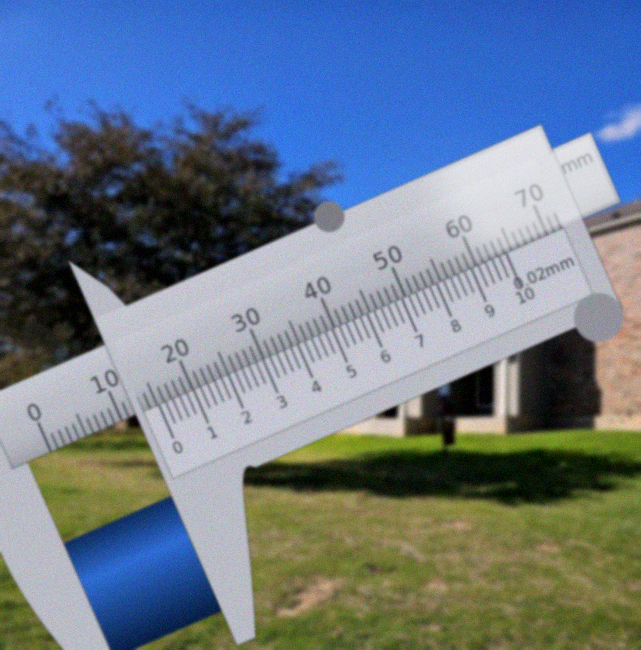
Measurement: 15.2mm
